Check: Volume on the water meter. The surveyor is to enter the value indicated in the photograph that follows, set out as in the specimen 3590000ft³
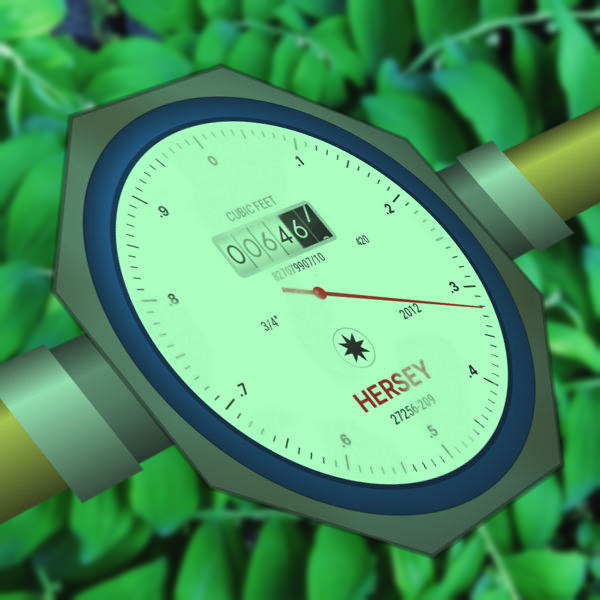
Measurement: 6467.32ft³
